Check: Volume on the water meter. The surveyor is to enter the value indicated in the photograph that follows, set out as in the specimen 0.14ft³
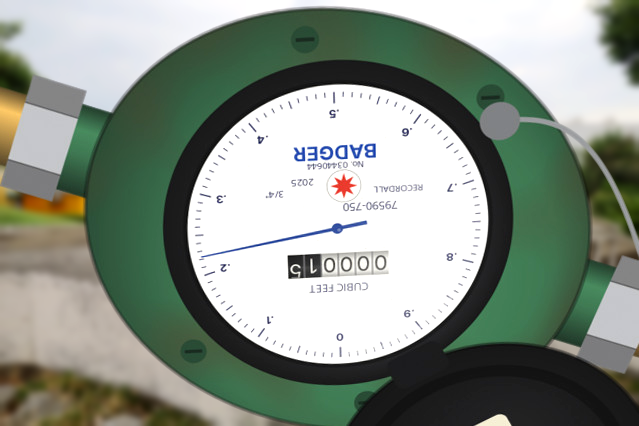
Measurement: 15.22ft³
